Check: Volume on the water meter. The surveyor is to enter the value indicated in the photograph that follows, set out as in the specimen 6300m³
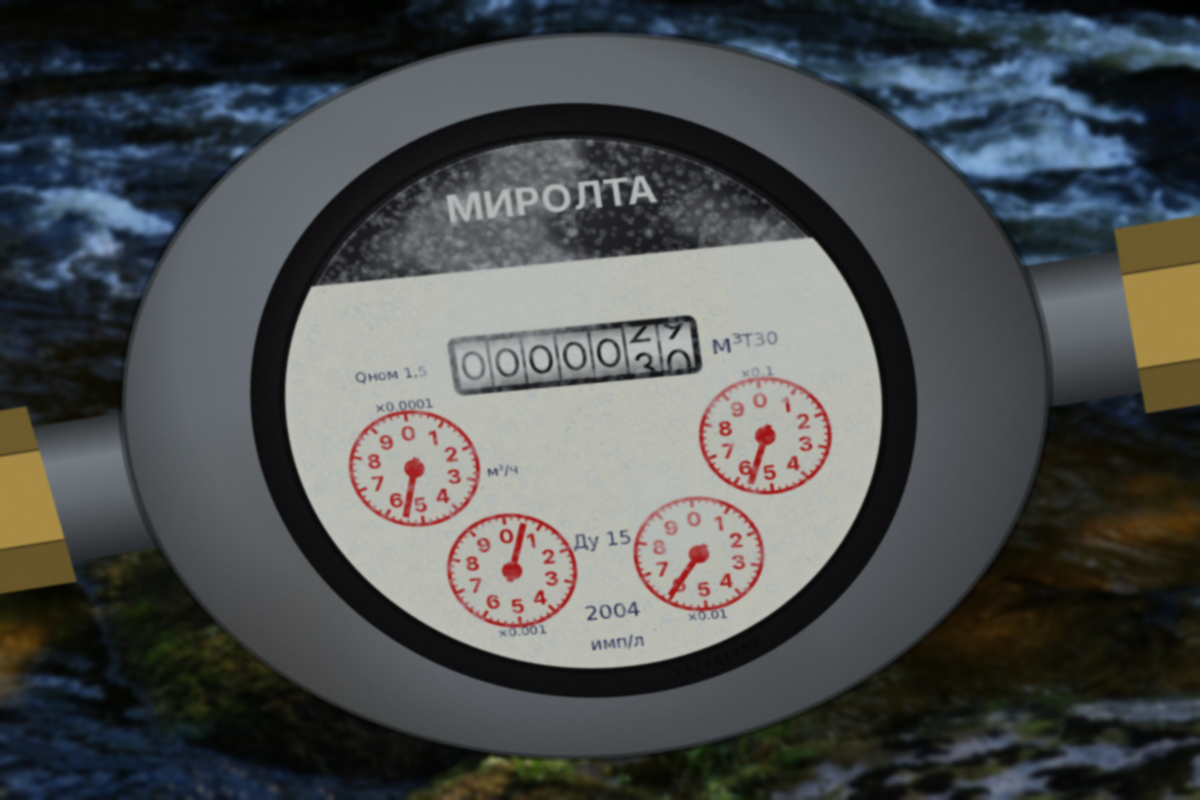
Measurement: 29.5605m³
